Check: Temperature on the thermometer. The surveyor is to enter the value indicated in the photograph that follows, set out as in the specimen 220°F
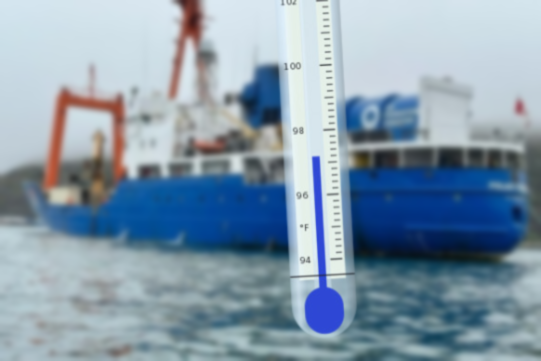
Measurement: 97.2°F
